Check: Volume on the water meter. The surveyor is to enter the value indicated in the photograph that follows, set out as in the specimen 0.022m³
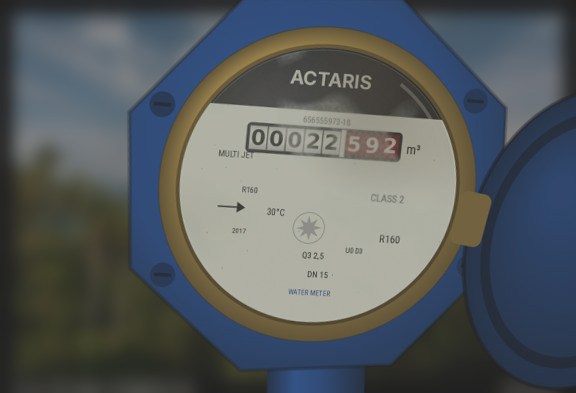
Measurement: 22.592m³
